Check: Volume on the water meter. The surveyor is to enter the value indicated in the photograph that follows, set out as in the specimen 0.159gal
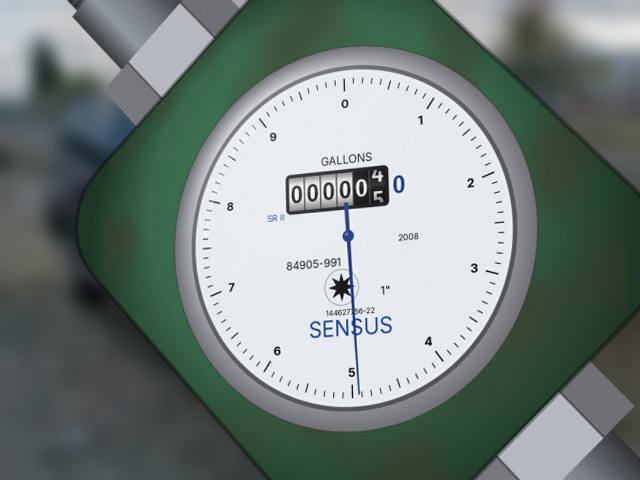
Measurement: 44.9gal
